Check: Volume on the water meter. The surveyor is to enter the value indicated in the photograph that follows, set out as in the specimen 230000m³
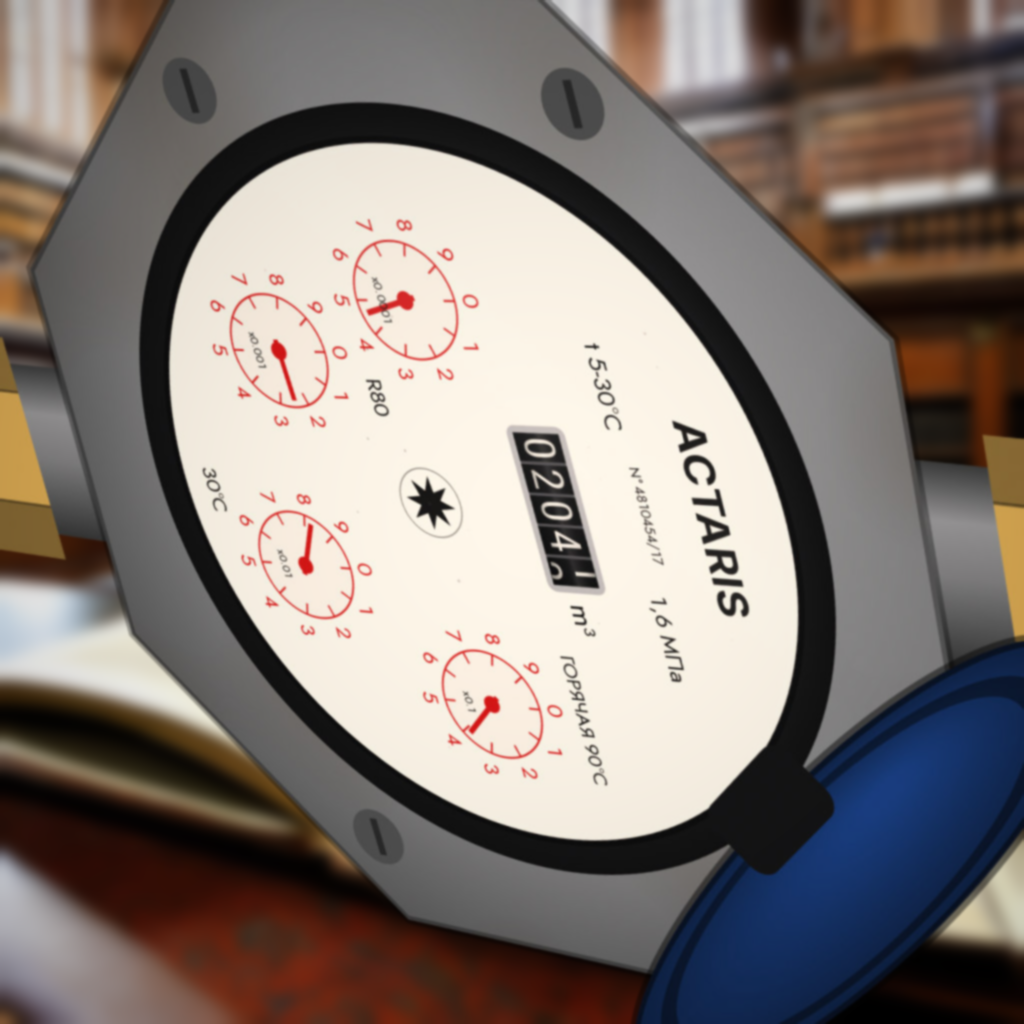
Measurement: 2041.3824m³
